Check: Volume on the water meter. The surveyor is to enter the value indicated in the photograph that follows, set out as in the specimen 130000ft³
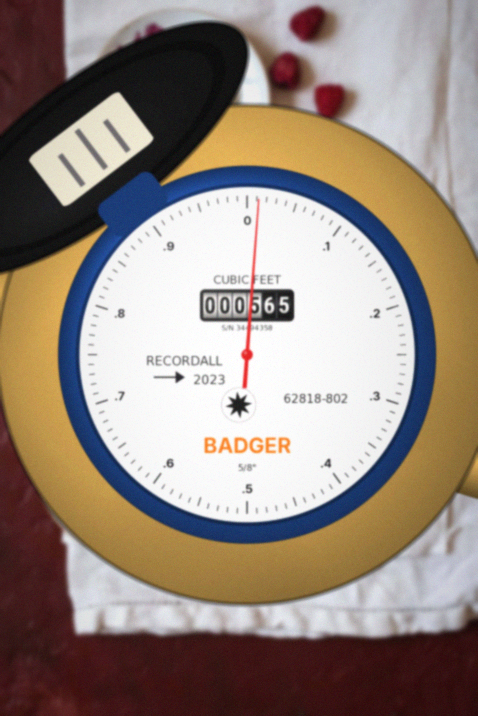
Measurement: 565.01ft³
